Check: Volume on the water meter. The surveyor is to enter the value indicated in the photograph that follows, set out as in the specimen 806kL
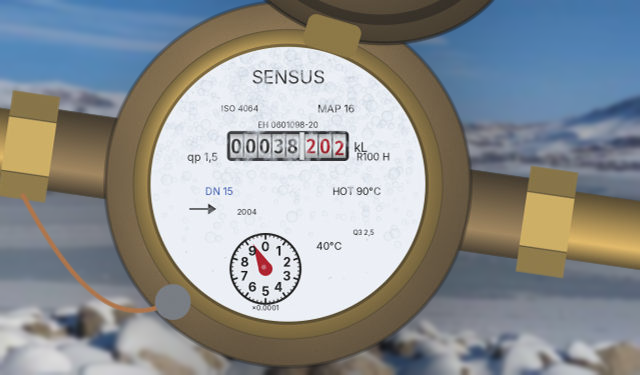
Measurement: 38.2019kL
